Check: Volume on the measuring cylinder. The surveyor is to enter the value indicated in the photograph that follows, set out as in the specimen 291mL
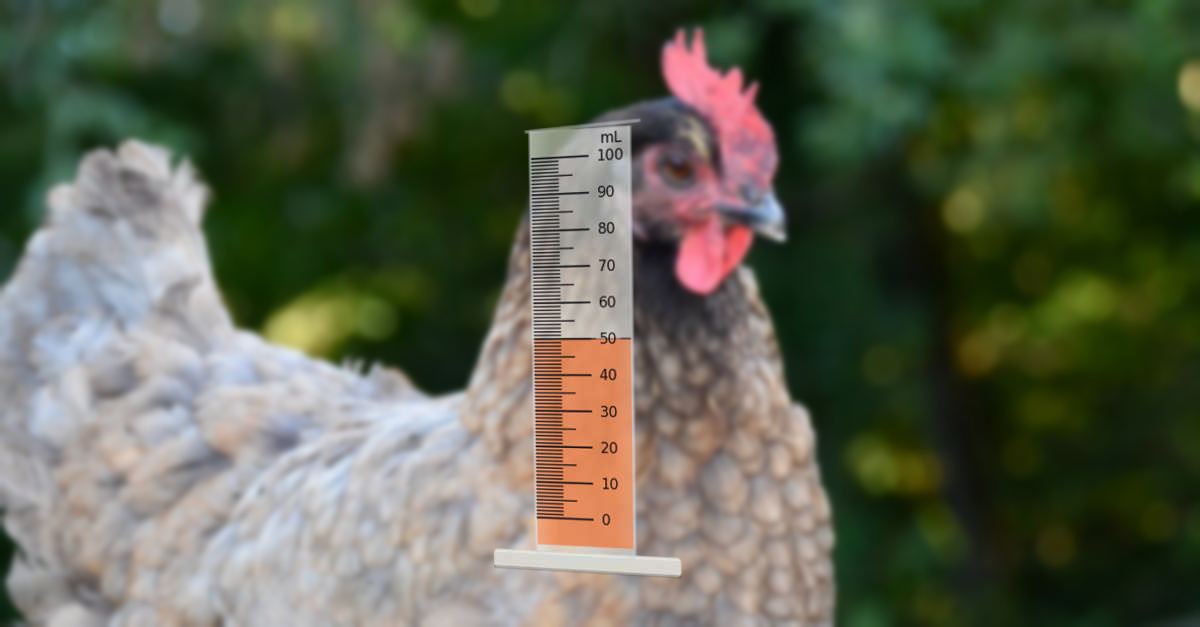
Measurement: 50mL
